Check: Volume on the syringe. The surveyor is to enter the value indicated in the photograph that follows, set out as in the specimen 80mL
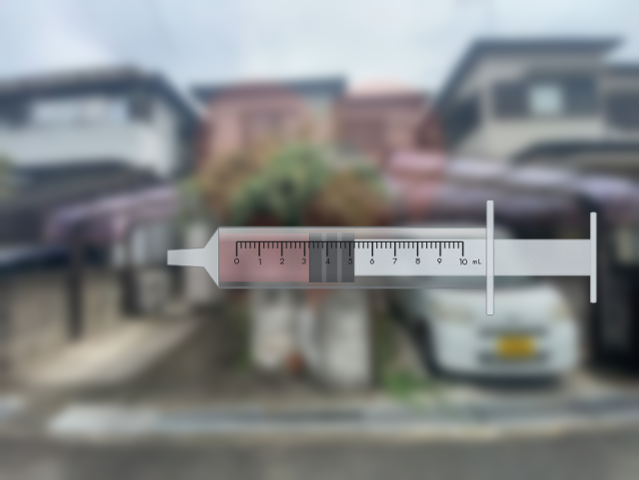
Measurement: 3.2mL
